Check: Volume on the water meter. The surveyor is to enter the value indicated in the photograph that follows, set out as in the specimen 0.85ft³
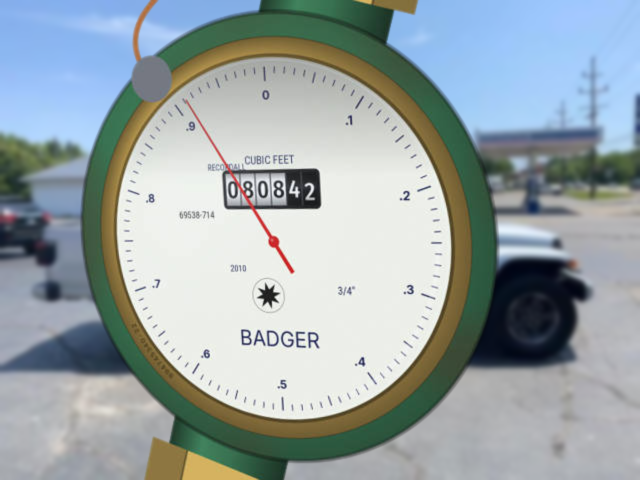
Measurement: 80841.91ft³
